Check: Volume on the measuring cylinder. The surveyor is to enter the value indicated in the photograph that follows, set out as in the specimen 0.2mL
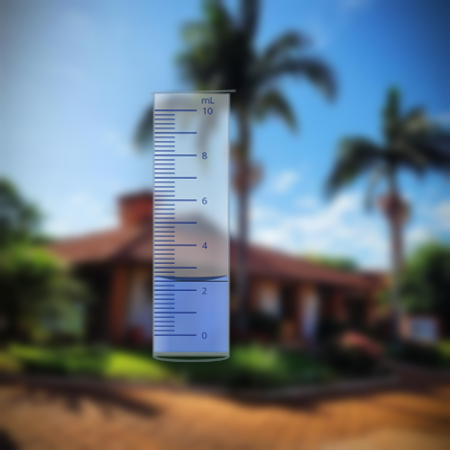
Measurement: 2.4mL
